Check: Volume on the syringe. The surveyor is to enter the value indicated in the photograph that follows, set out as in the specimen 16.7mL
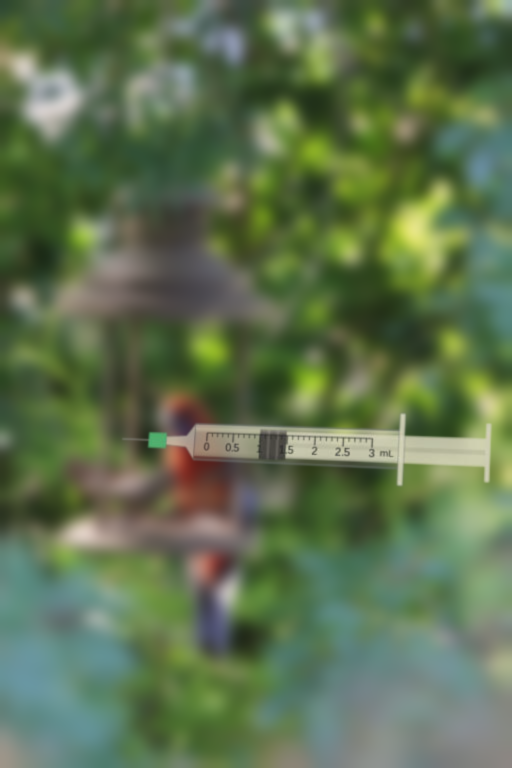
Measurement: 1mL
